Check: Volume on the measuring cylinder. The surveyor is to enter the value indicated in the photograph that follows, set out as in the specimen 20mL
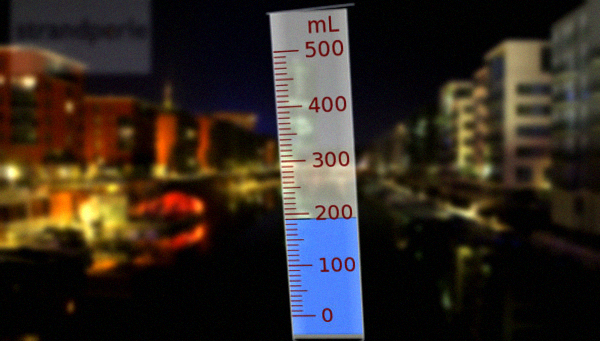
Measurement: 190mL
